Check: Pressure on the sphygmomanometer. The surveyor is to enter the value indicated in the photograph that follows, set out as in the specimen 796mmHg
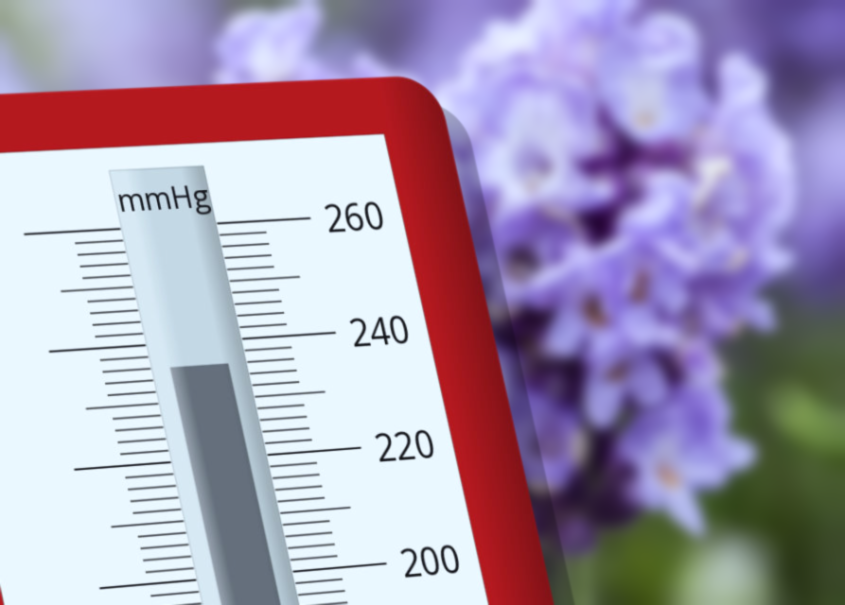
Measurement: 236mmHg
